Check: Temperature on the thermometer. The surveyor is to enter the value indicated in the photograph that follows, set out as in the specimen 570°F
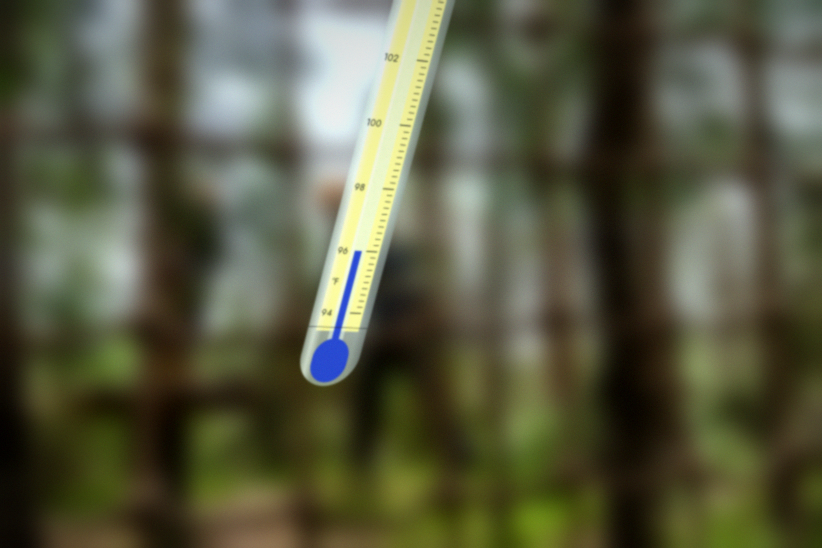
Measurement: 96°F
